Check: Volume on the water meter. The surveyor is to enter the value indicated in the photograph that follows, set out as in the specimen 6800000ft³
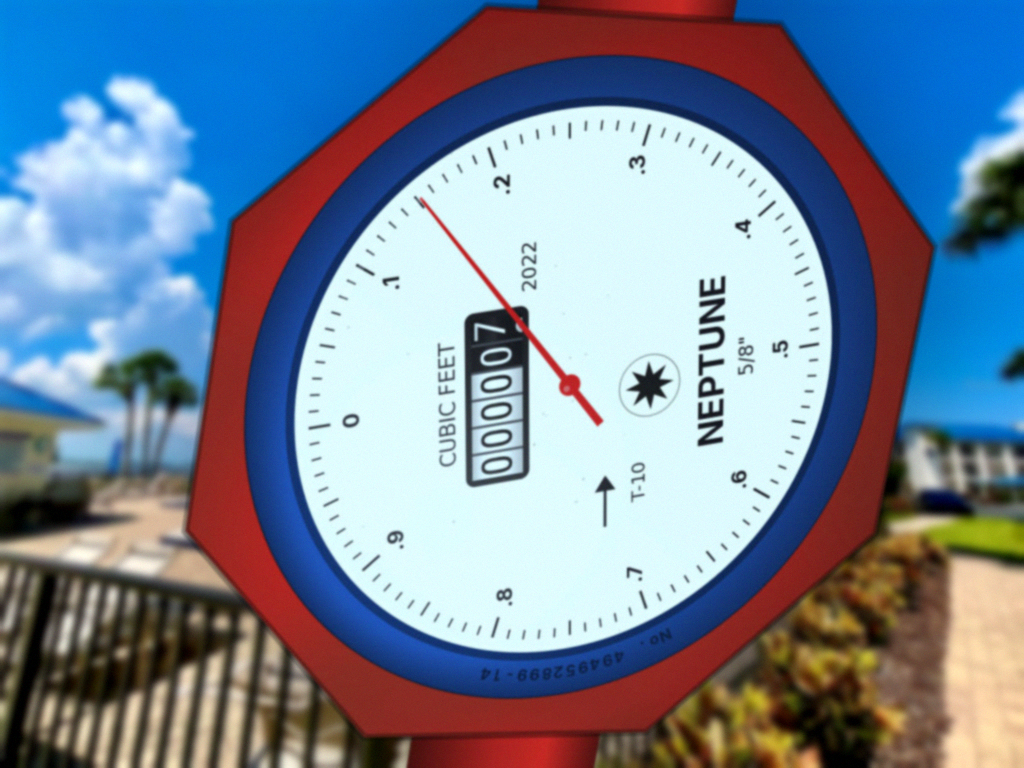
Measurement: 7.15ft³
